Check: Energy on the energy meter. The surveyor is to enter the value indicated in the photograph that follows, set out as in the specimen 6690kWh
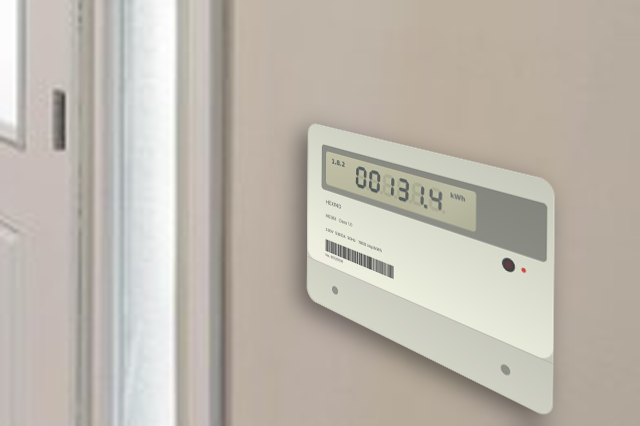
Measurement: 131.4kWh
